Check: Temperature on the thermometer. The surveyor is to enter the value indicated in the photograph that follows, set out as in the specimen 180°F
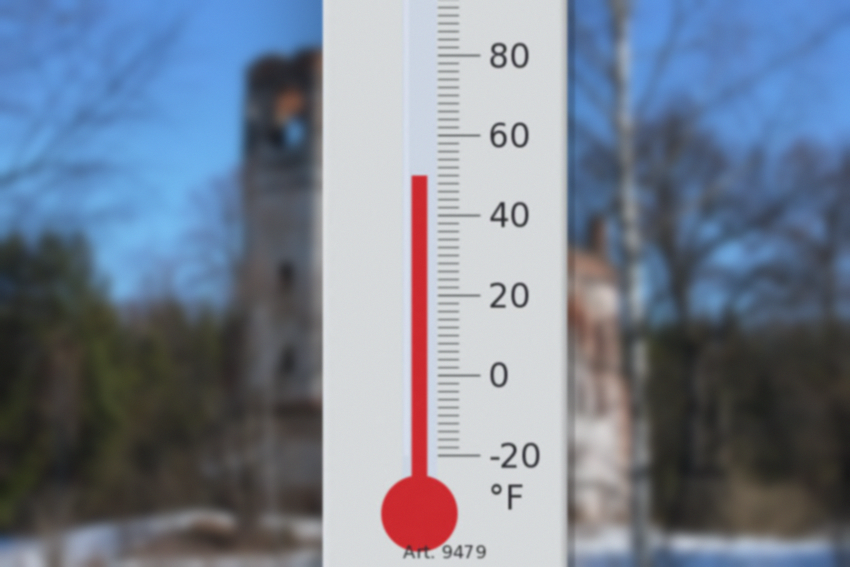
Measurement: 50°F
